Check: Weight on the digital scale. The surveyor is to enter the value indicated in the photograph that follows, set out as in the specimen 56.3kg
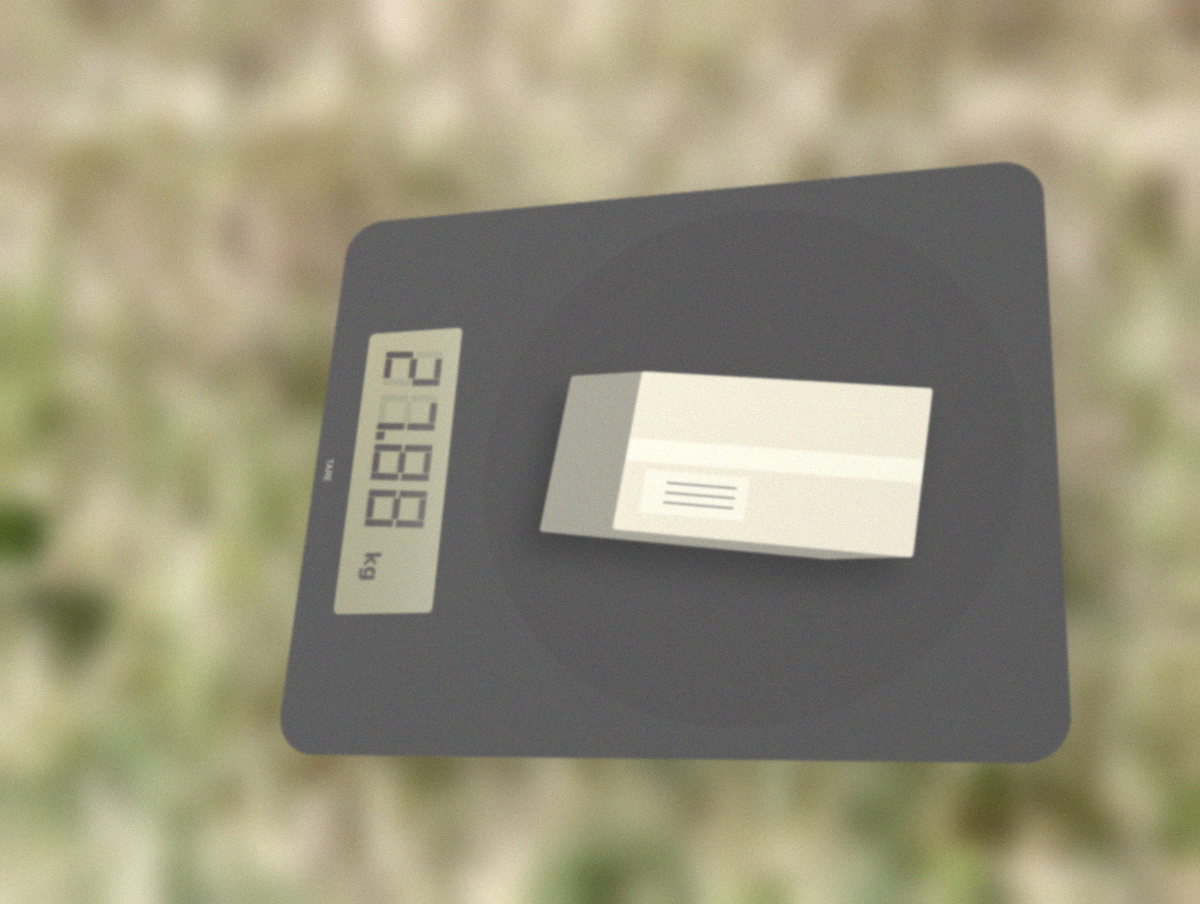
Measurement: 27.88kg
